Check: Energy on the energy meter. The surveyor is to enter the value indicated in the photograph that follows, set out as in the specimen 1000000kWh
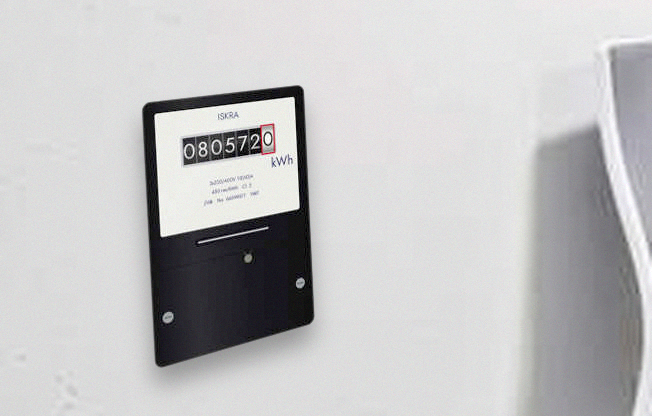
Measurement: 80572.0kWh
